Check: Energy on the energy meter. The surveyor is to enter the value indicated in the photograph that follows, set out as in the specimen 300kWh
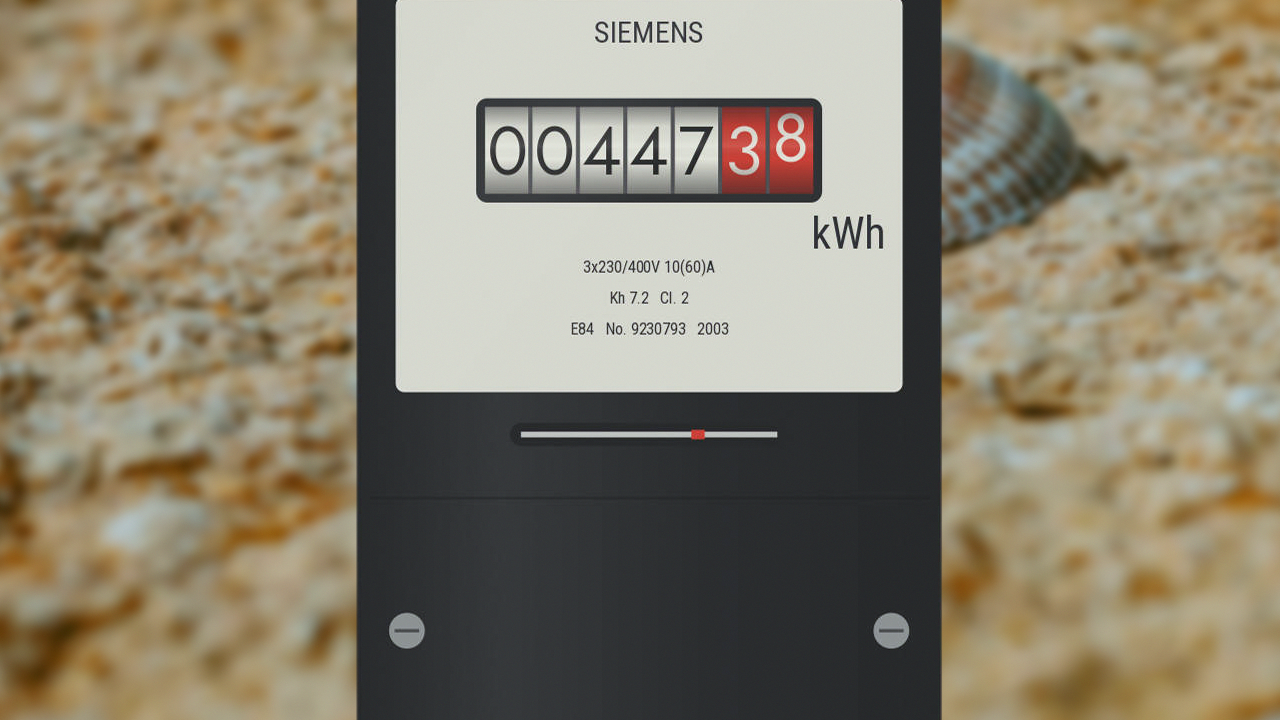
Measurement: 447.38kWh
